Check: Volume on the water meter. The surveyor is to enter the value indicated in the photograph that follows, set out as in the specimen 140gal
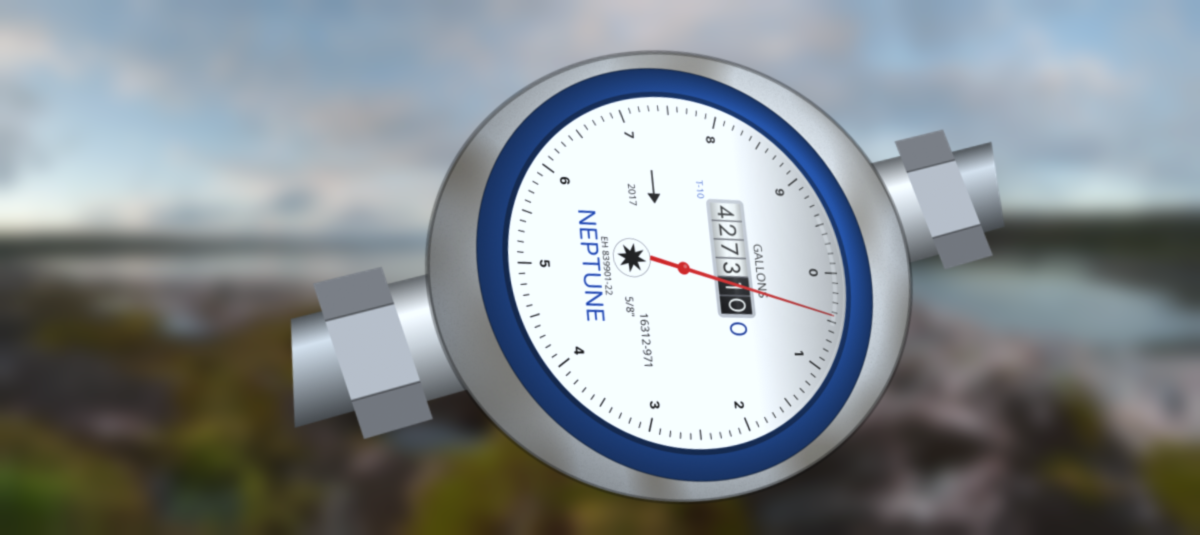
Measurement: 4273100.4gal
